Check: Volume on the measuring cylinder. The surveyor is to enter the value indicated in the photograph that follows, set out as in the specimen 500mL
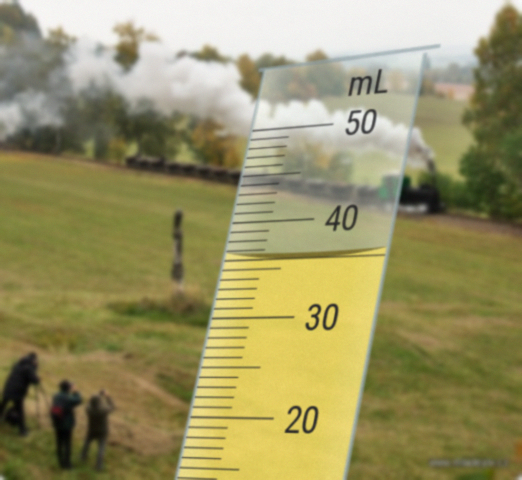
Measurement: 36mL
